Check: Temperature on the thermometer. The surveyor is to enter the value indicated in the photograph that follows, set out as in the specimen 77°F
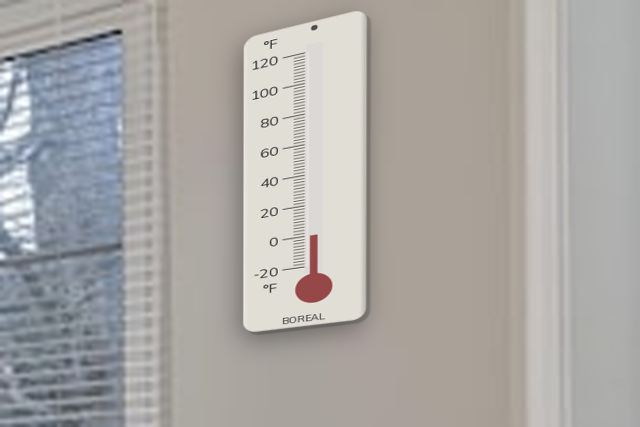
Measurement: 0°F
